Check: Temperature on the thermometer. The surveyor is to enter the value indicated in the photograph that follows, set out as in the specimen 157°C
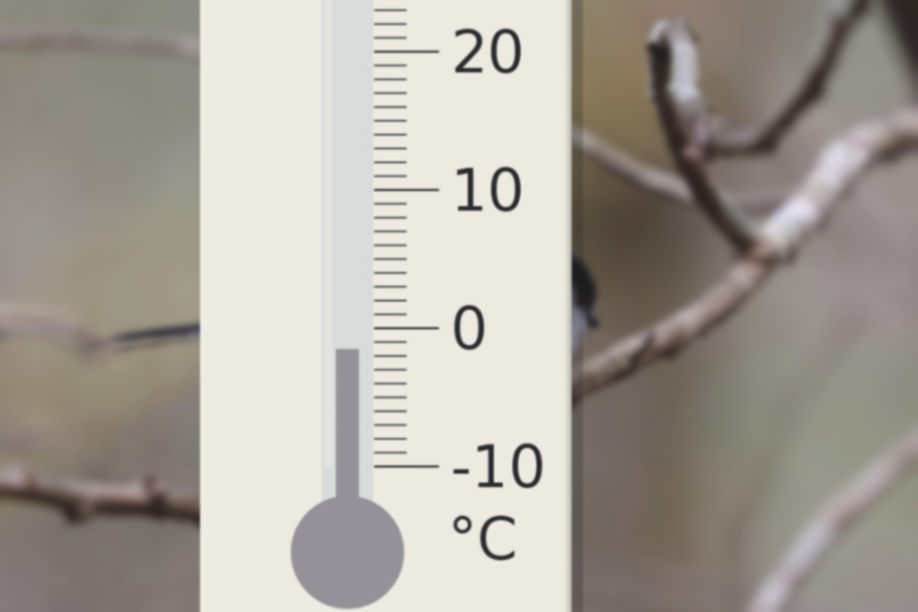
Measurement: -1.5°C
